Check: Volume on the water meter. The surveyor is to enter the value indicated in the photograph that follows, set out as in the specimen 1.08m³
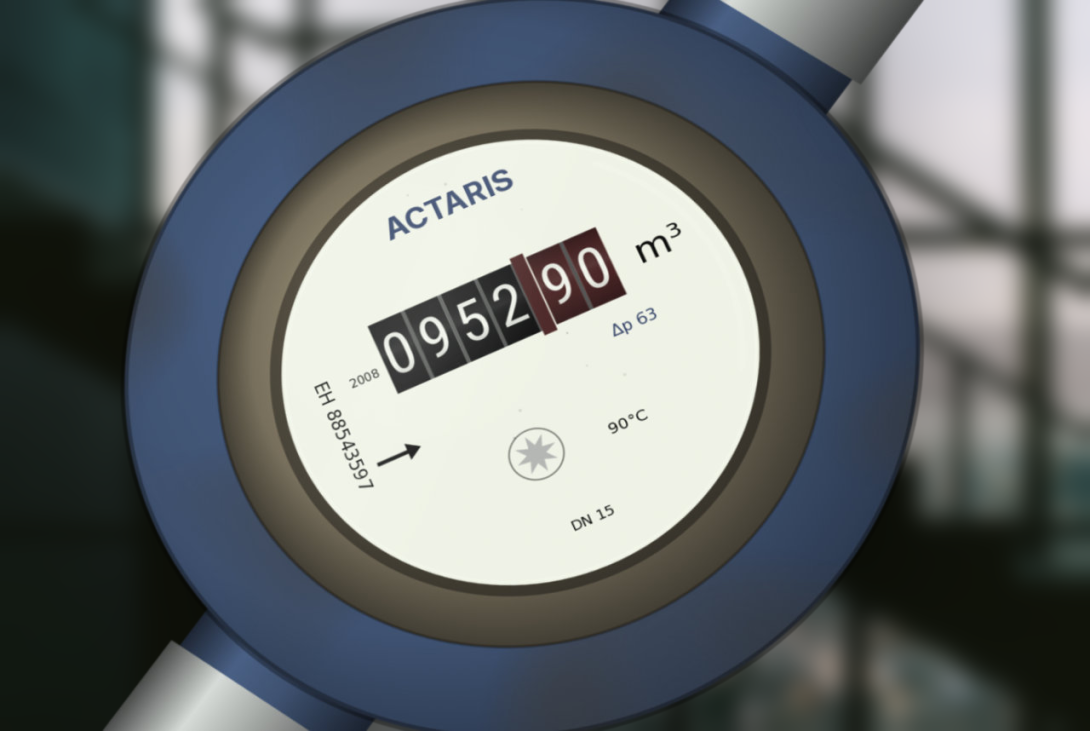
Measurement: 952.90m³
